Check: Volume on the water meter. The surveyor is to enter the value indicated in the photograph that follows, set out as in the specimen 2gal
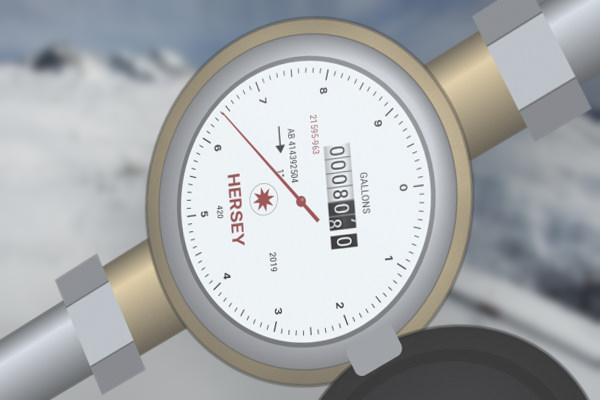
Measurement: 8076.4gal
